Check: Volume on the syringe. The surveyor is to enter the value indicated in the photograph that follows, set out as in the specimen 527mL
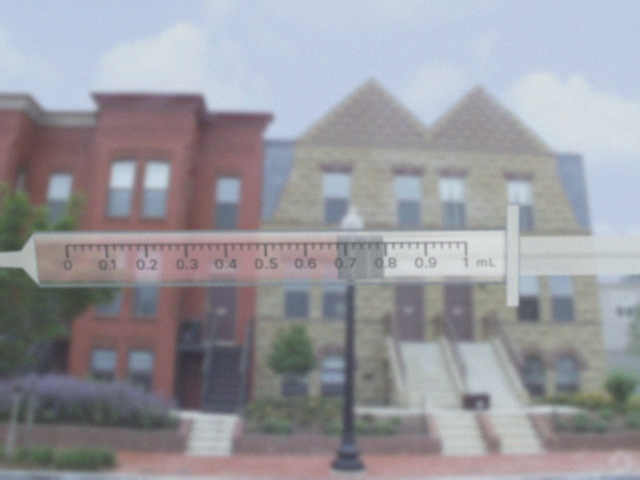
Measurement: 0.68mL
